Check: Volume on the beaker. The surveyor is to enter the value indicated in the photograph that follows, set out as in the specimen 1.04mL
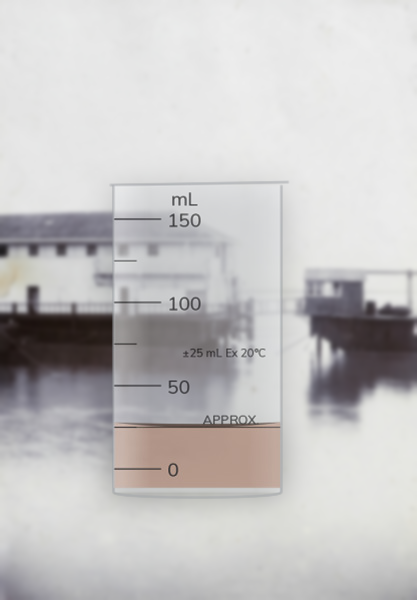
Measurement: 25mL
